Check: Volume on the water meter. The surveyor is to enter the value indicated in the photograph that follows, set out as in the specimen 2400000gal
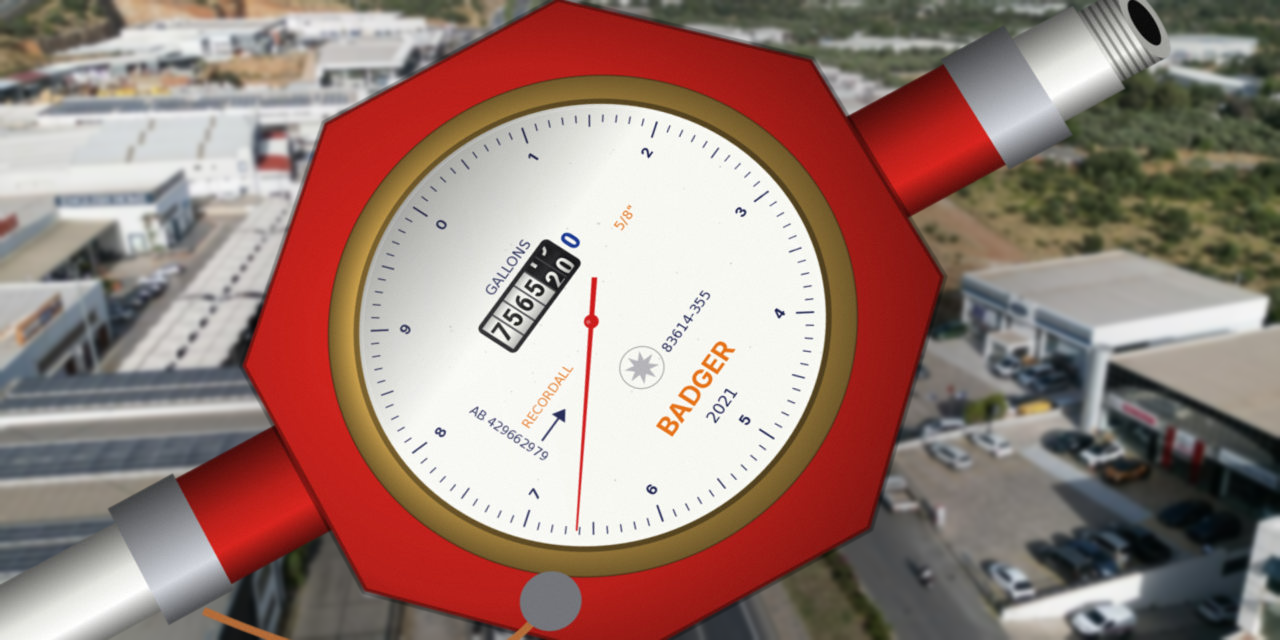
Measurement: 7565196.6gal
